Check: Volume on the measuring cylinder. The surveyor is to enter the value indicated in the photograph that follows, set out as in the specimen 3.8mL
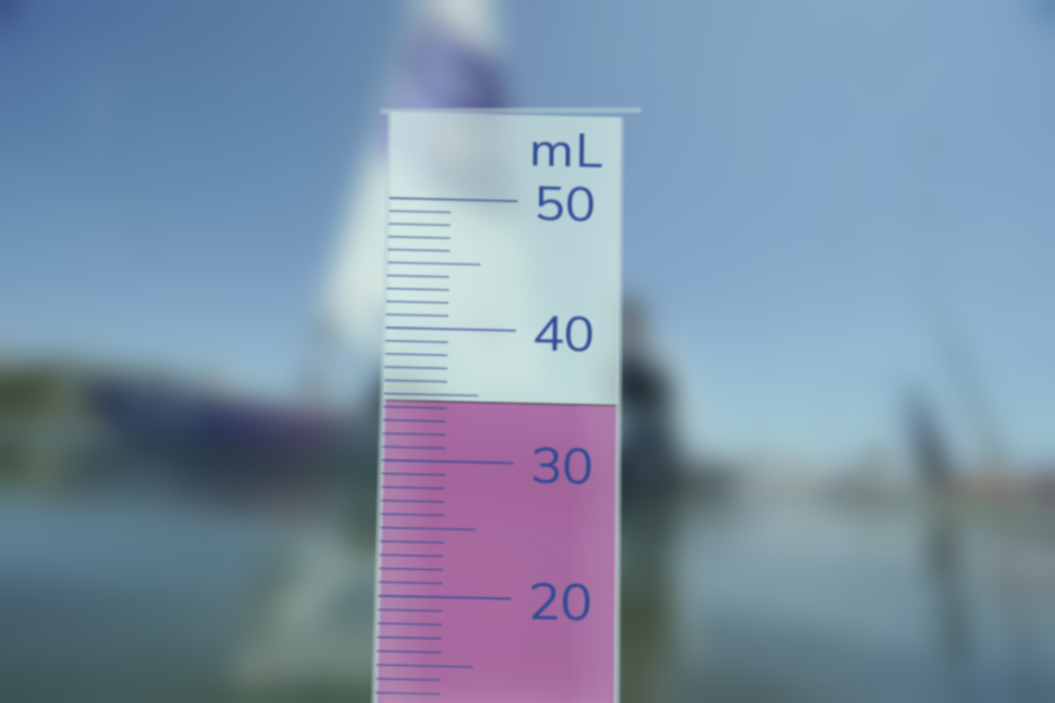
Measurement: 34.5mL
